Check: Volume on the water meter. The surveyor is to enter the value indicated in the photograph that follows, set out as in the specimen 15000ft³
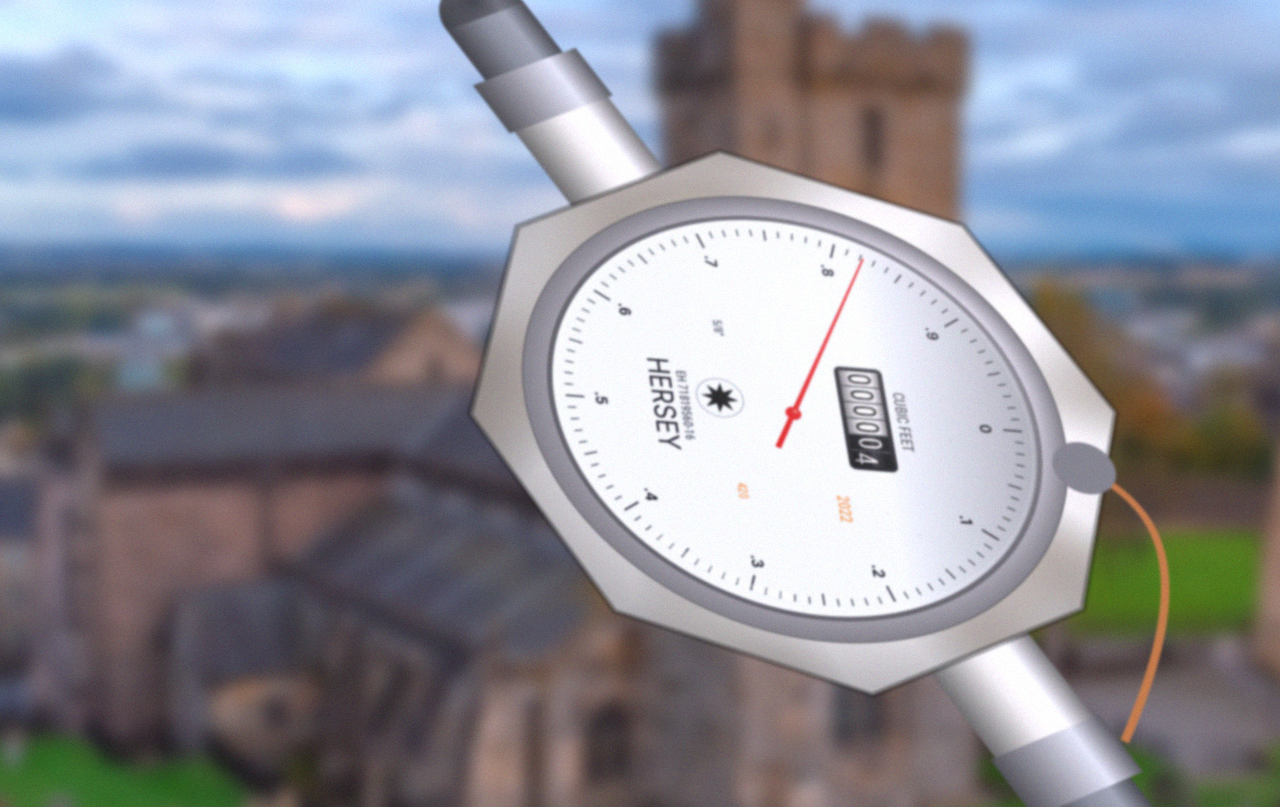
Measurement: 3.82ft³
